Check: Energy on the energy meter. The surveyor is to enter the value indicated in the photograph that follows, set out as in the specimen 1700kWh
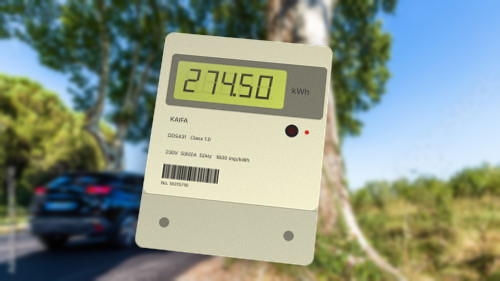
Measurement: 274.50kWh
